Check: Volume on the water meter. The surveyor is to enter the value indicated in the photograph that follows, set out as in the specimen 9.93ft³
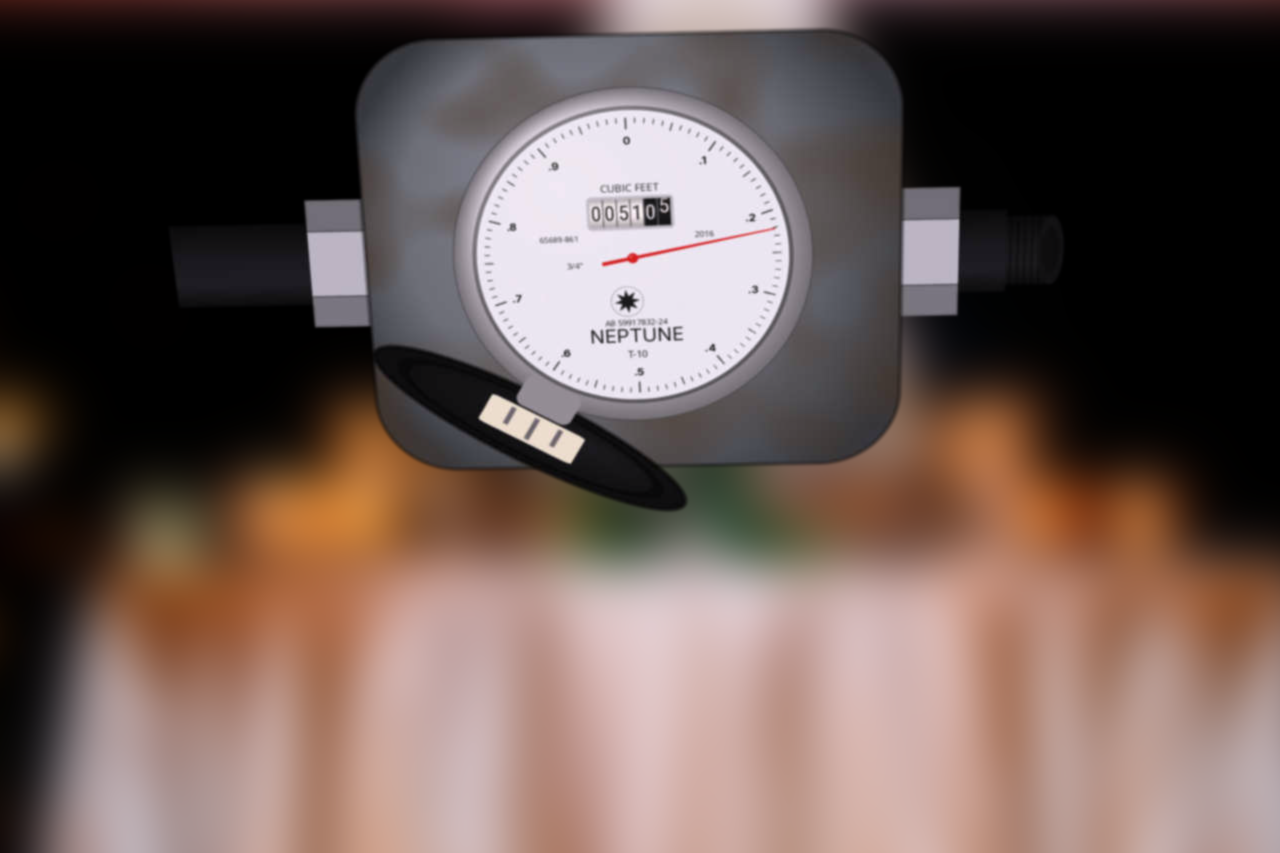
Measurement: 5105.22ft³
